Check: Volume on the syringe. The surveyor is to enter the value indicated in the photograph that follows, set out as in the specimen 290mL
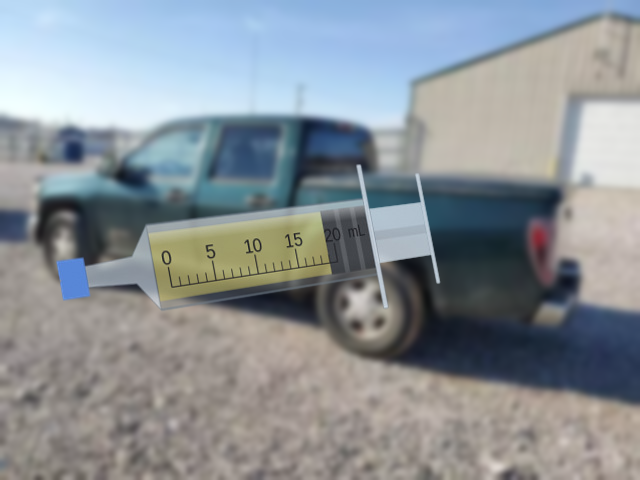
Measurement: 19mL
